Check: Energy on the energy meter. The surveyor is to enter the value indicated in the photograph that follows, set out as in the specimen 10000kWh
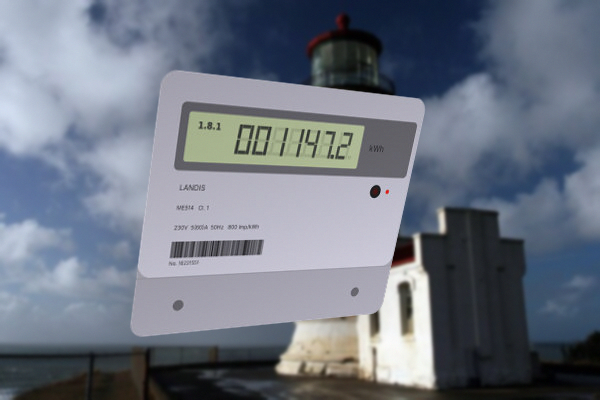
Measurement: 1147.2kWh
